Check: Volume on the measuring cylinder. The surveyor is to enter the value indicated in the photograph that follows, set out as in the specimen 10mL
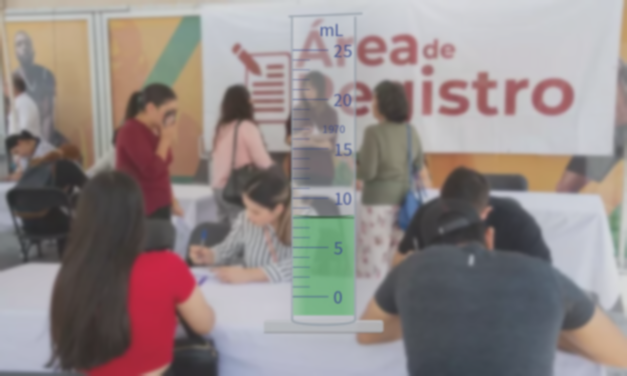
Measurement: 8mL
